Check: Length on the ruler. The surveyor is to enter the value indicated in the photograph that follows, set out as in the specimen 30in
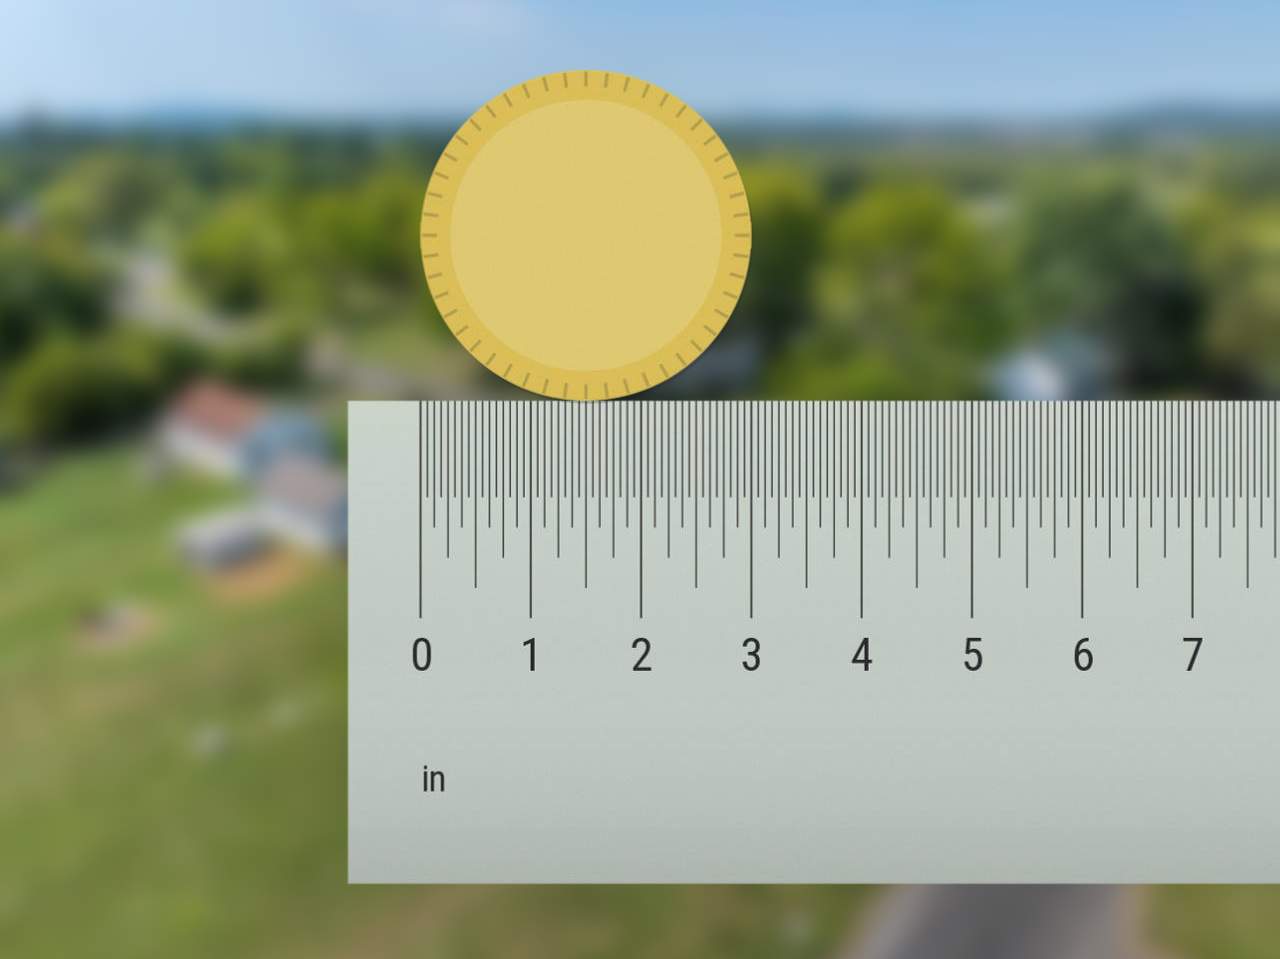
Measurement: 3in
